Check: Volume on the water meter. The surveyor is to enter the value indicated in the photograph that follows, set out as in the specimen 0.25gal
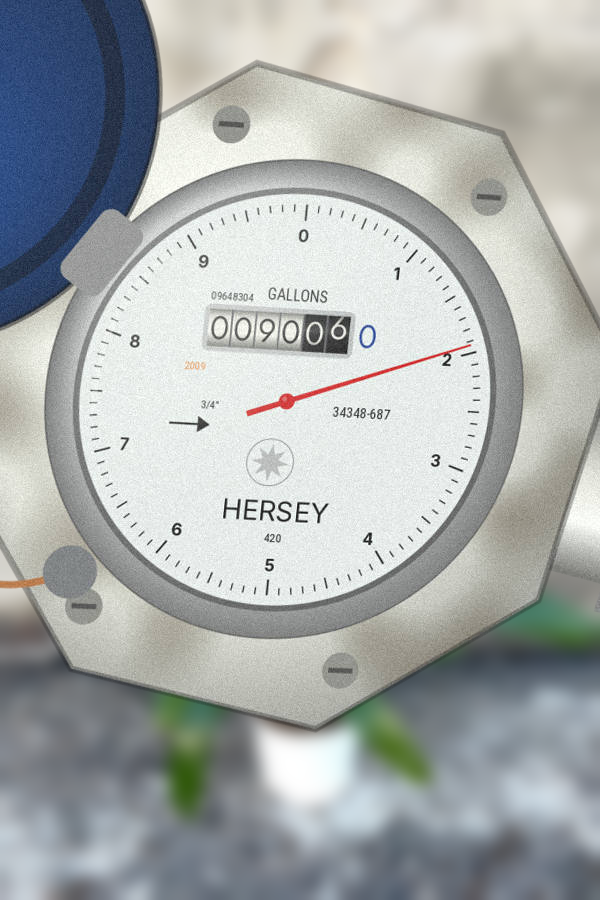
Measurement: 90061.9gal
